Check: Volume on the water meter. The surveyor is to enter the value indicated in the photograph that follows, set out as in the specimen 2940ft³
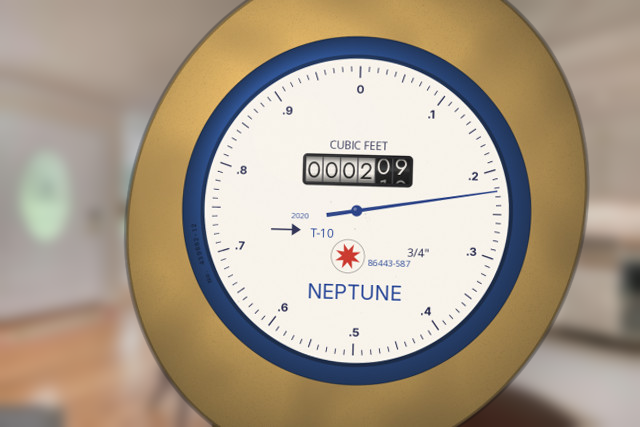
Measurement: 209.22ft³
